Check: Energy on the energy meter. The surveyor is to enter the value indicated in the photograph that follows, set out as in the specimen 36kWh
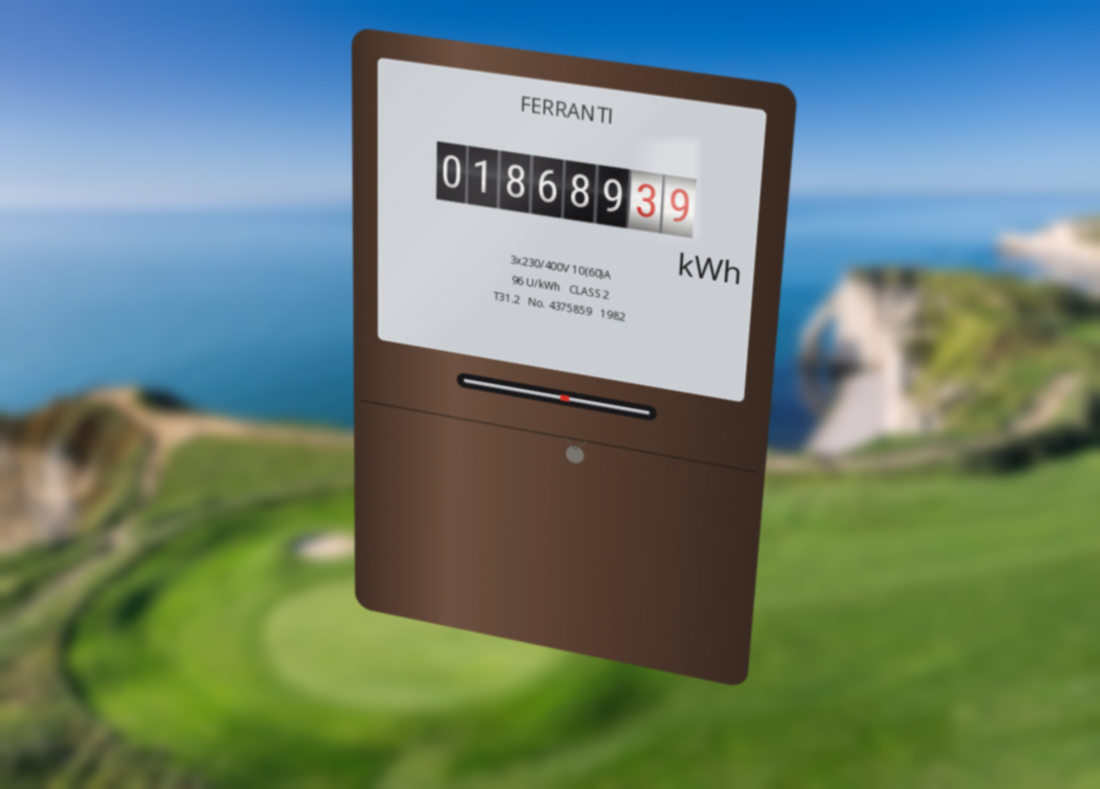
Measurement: 18689.39kWh
